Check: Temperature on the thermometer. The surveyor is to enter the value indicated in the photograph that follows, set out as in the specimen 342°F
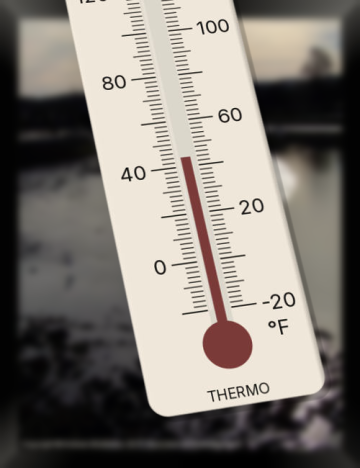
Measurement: 44°F
